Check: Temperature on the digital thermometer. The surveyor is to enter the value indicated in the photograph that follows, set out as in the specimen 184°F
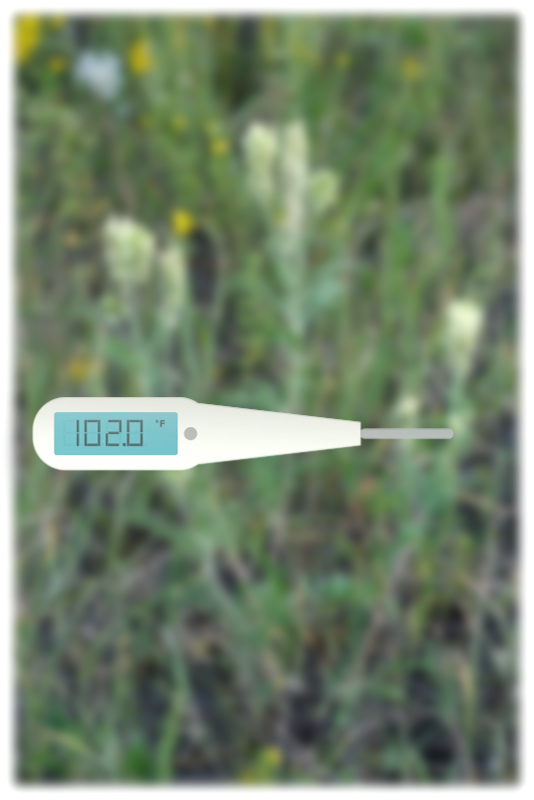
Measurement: 102.0°F
